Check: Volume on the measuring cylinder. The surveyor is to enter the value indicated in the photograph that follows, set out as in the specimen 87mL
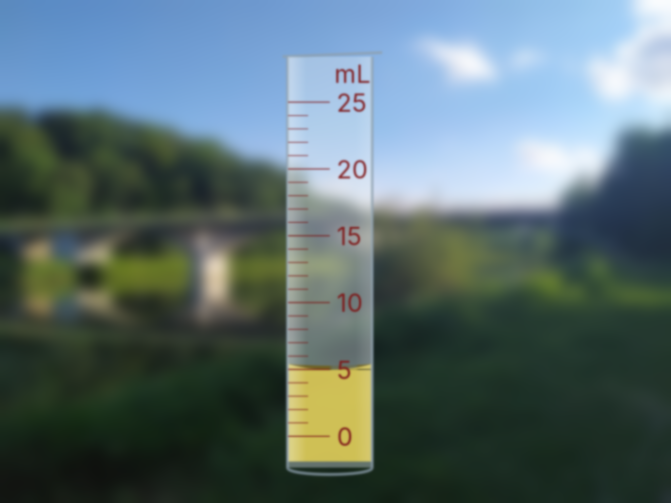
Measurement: 5mL
